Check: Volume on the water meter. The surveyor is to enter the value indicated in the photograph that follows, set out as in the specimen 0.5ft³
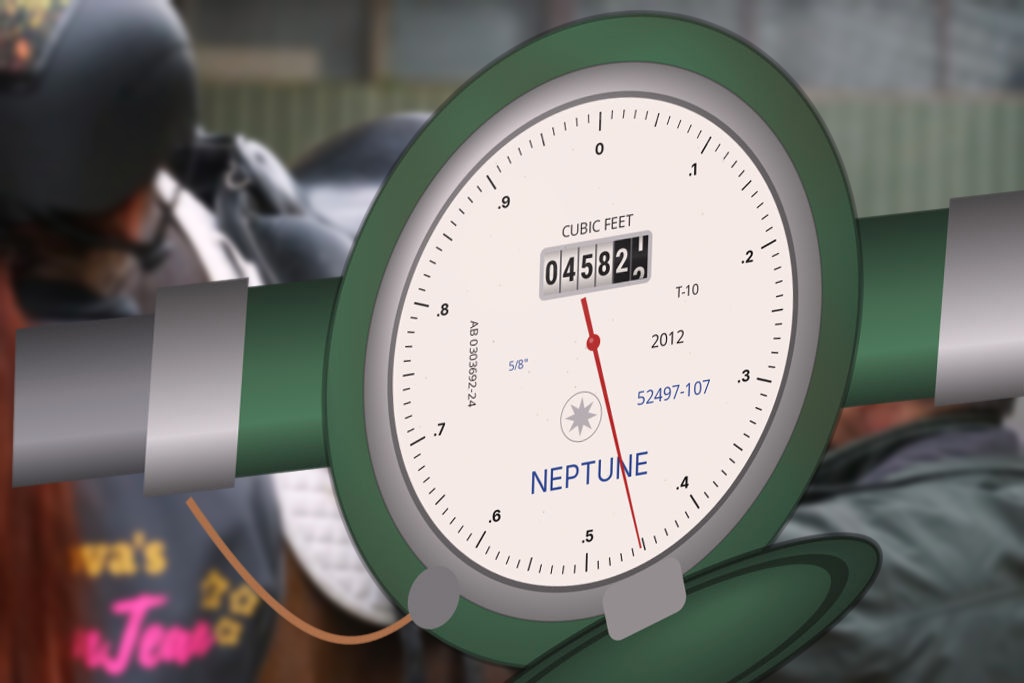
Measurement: 45821.45ft³
